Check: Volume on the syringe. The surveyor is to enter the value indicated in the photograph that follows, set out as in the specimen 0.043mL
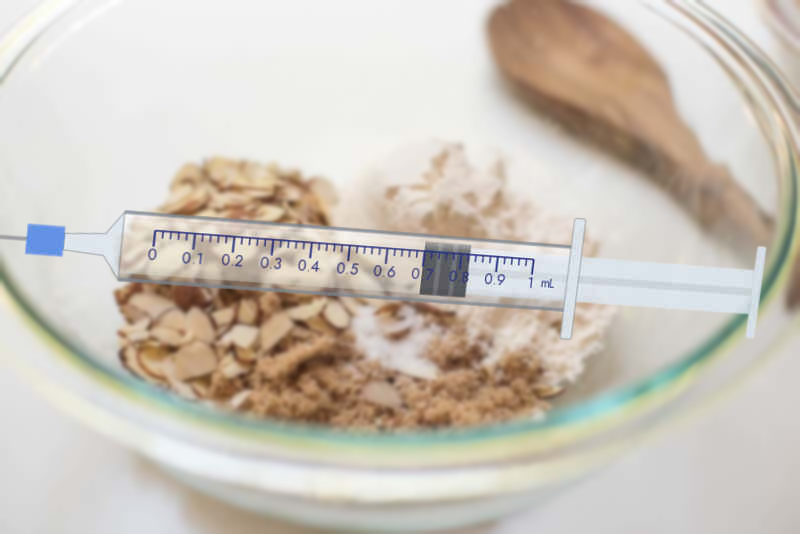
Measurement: 0.7mL
